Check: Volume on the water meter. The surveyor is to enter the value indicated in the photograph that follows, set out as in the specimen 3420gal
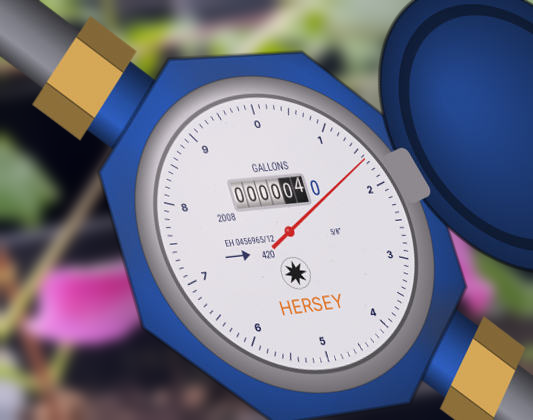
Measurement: 41.6gal
